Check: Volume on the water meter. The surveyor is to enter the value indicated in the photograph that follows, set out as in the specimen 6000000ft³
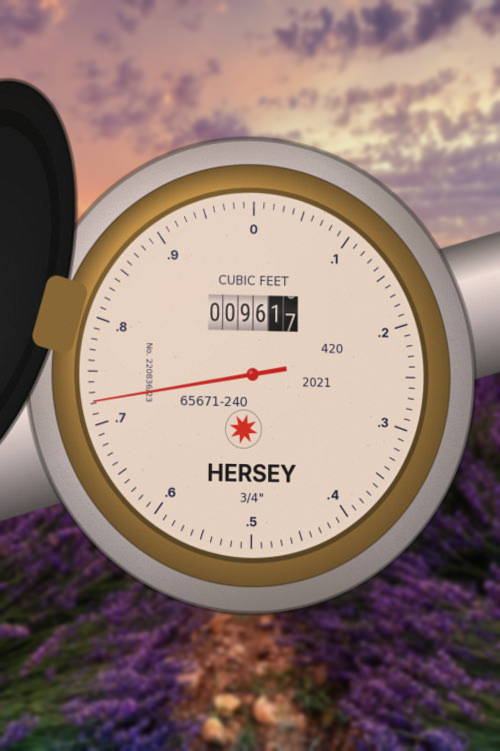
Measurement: 9616.72ft³
